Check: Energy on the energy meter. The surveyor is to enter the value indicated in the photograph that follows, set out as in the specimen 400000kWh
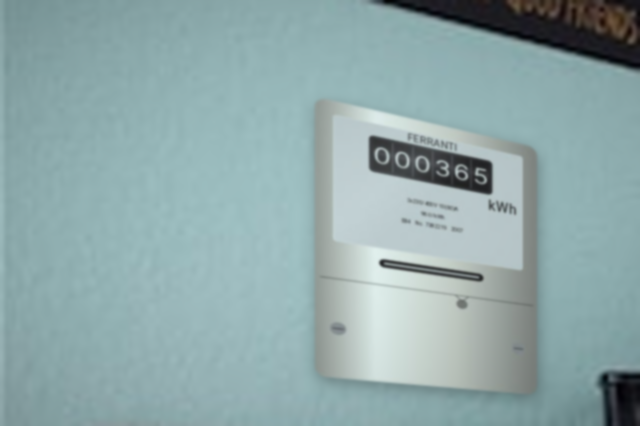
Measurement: 365kWh
